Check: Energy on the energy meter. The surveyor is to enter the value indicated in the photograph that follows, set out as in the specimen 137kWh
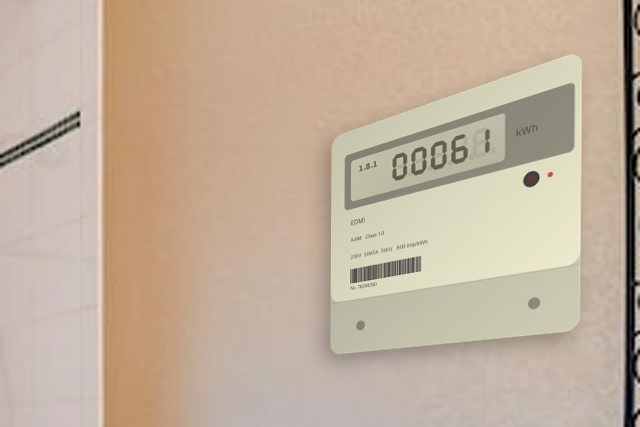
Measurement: 61kWh
